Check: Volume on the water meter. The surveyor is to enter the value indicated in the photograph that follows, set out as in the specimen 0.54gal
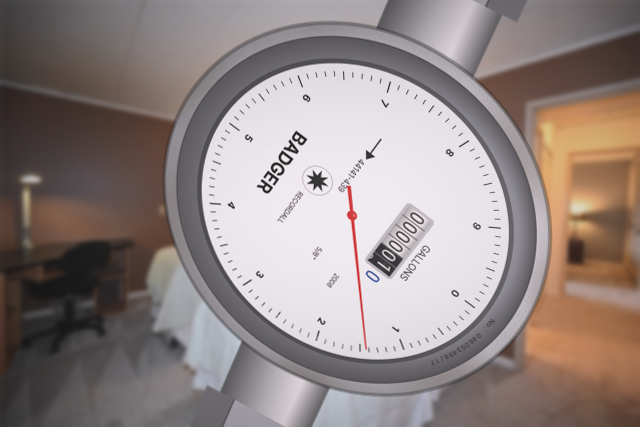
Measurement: 11.4gal
